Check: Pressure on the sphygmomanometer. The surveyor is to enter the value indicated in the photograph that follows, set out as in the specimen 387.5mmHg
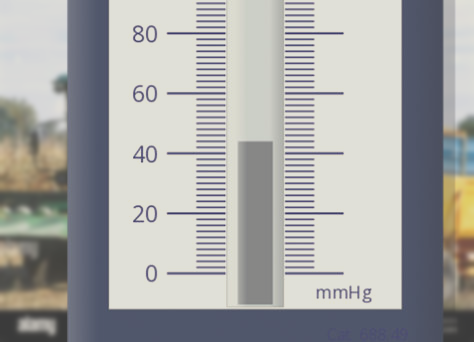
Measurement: 44mmHg
